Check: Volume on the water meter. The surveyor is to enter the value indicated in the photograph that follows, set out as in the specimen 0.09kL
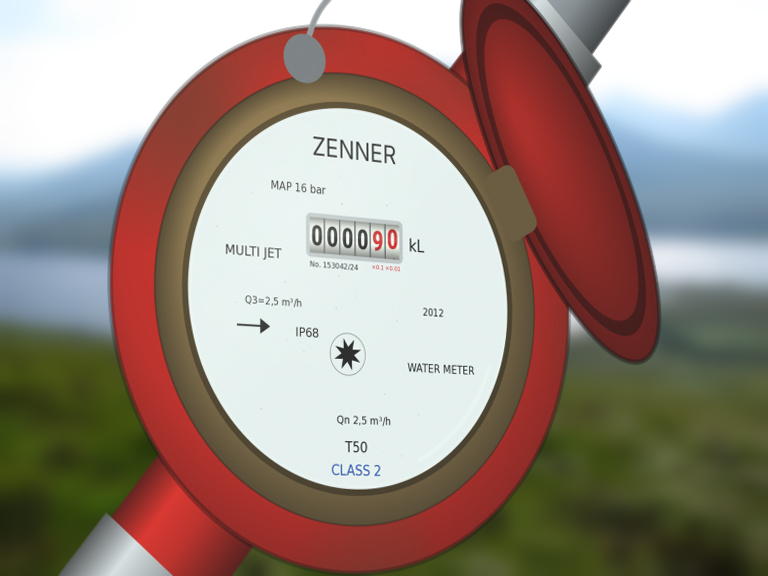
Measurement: 0.90kL
